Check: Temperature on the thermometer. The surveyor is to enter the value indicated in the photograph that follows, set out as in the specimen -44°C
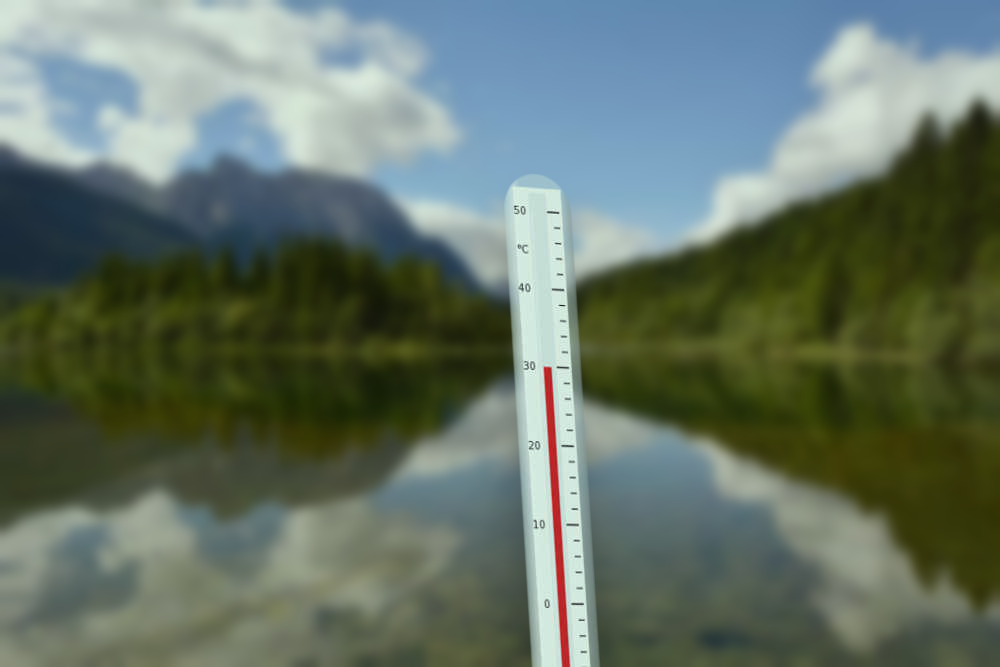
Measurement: 30°C
